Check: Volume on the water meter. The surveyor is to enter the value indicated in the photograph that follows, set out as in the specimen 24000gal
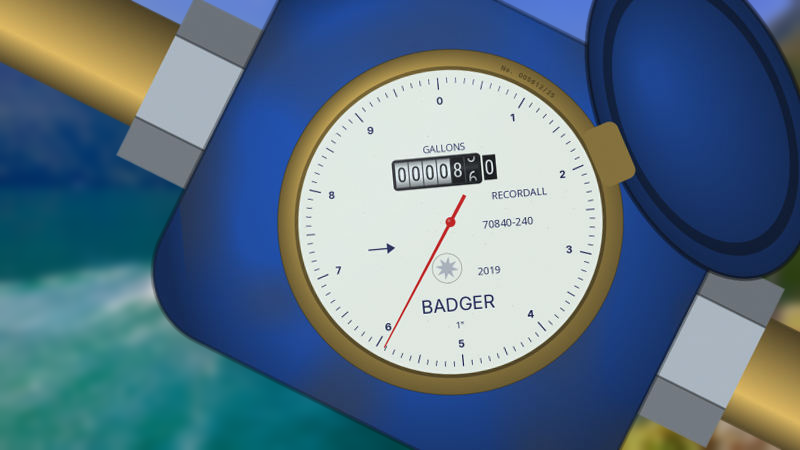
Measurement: 855.9gal
